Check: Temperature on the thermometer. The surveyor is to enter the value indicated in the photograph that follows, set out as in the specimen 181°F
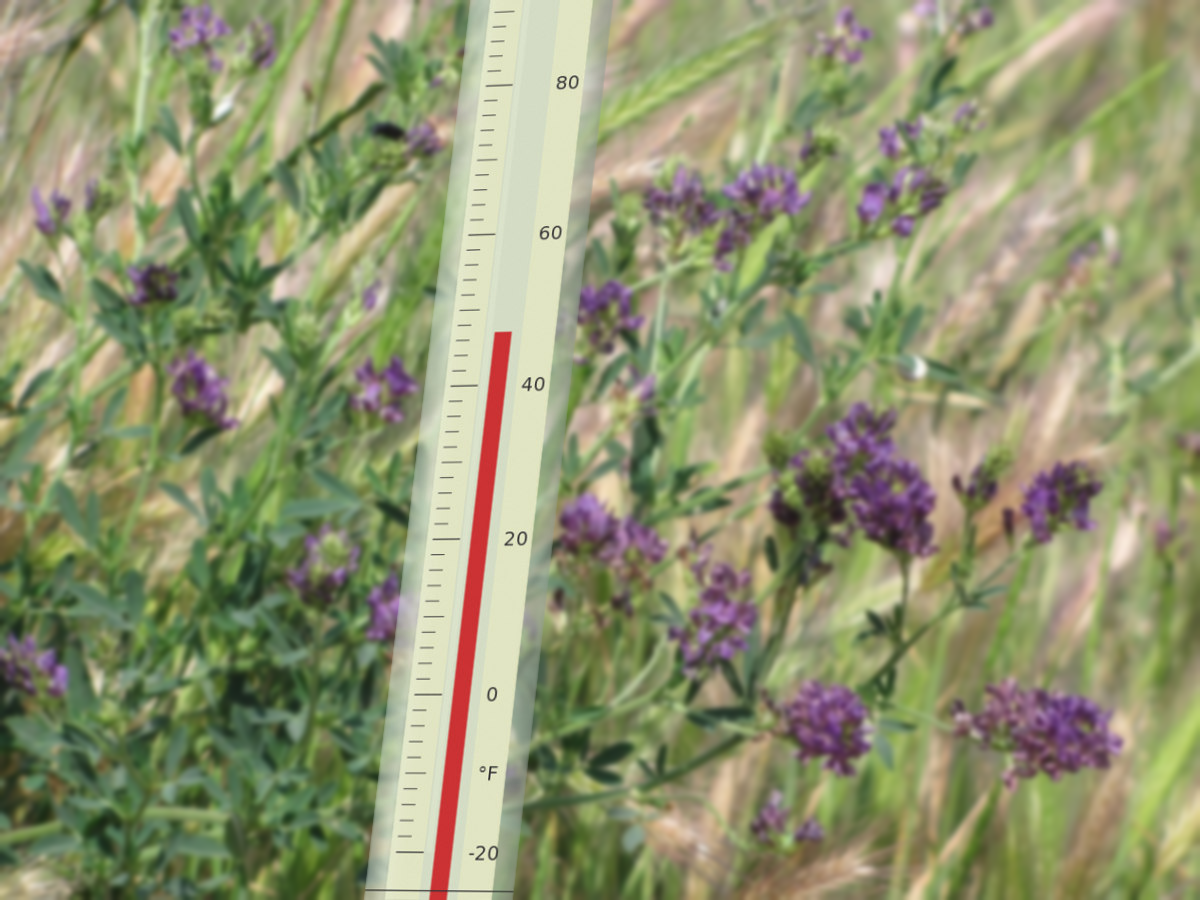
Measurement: 47°F
